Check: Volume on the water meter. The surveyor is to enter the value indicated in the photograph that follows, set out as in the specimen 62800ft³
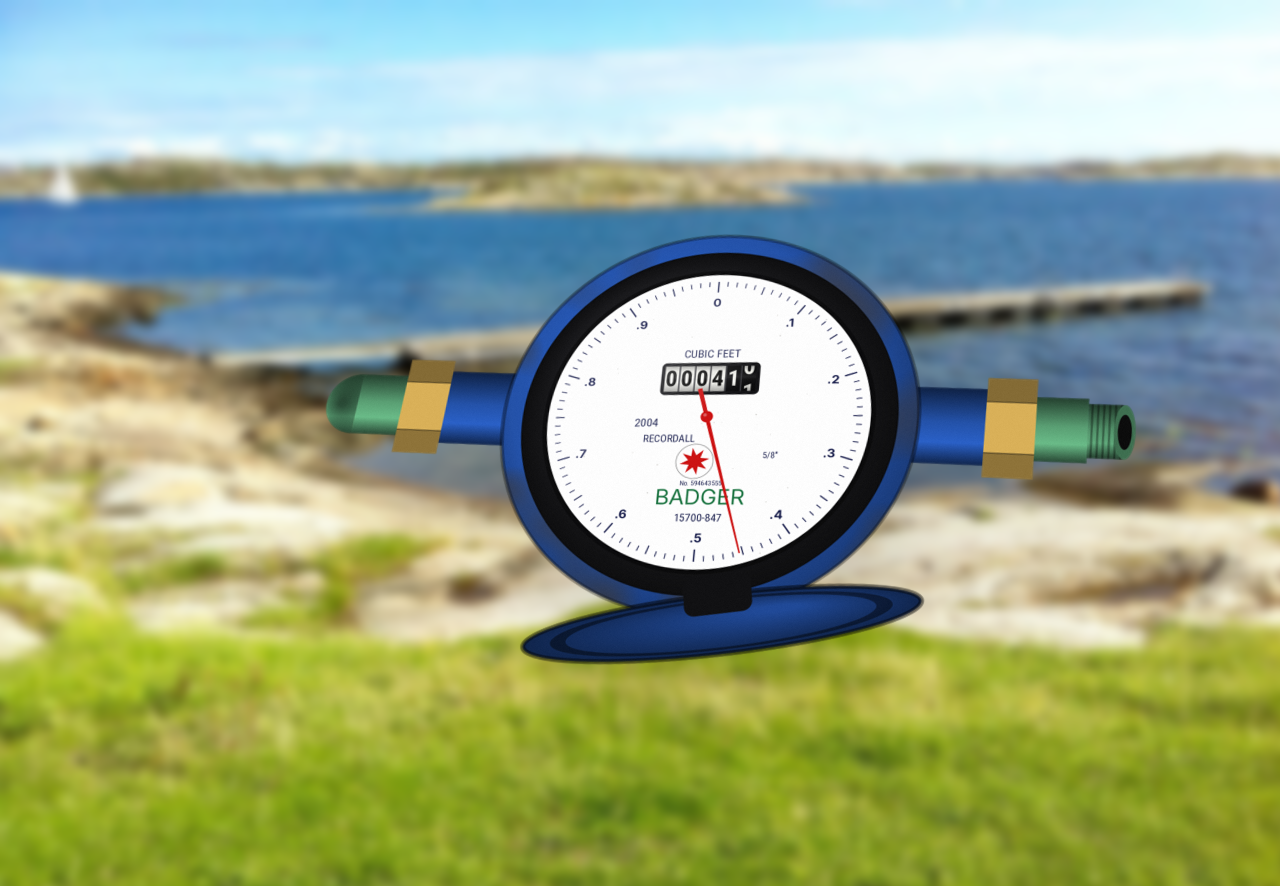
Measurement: 410.45ft³
